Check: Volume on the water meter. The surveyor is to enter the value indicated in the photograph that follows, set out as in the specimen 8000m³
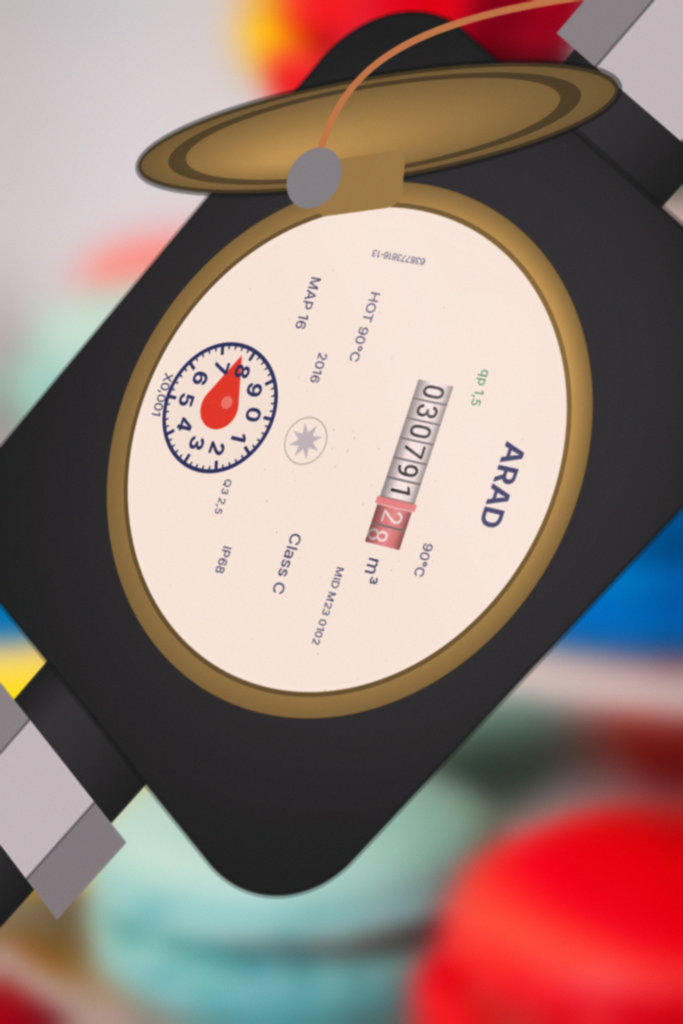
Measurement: 30791.277m³
